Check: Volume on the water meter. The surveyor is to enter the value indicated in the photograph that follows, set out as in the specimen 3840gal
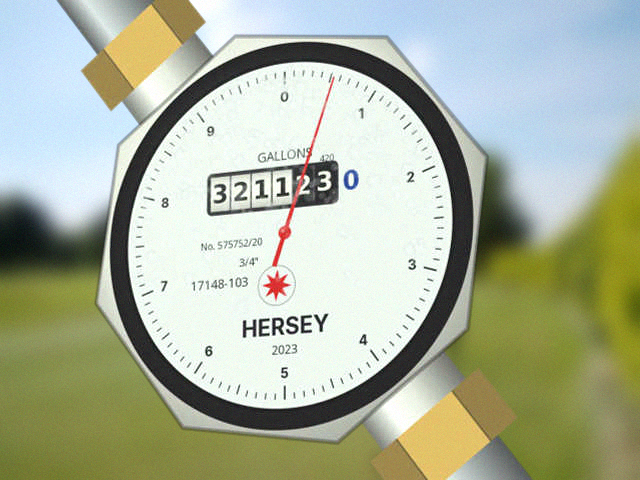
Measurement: 3211230.5gal
